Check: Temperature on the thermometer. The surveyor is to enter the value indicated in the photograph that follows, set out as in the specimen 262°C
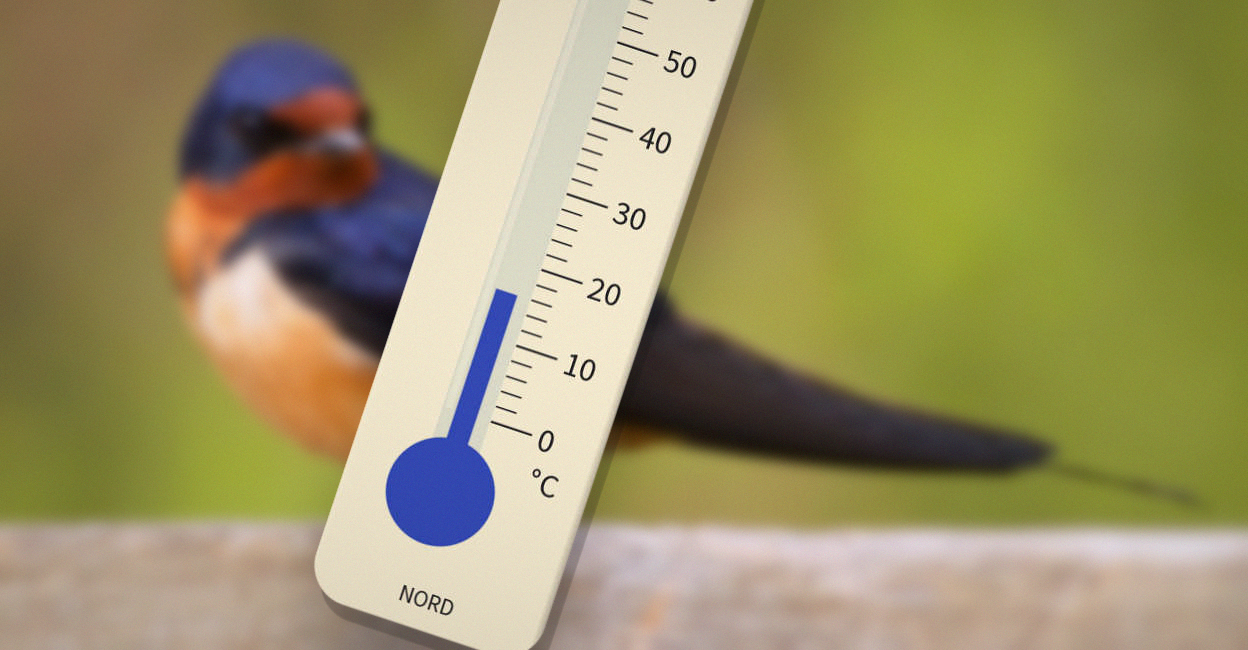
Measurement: 16°C
